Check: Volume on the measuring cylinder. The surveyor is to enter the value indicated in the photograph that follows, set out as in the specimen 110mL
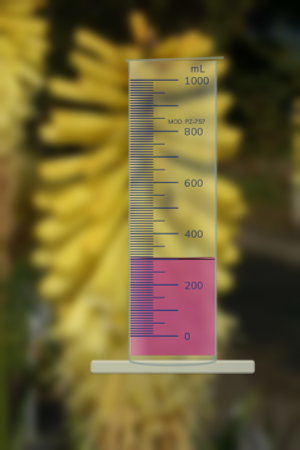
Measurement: 300mL
